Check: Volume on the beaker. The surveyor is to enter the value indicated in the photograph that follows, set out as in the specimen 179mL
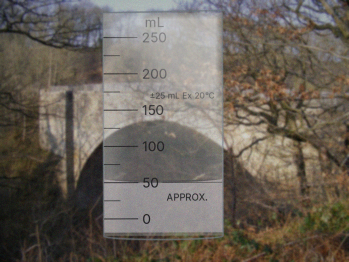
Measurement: 50mL
